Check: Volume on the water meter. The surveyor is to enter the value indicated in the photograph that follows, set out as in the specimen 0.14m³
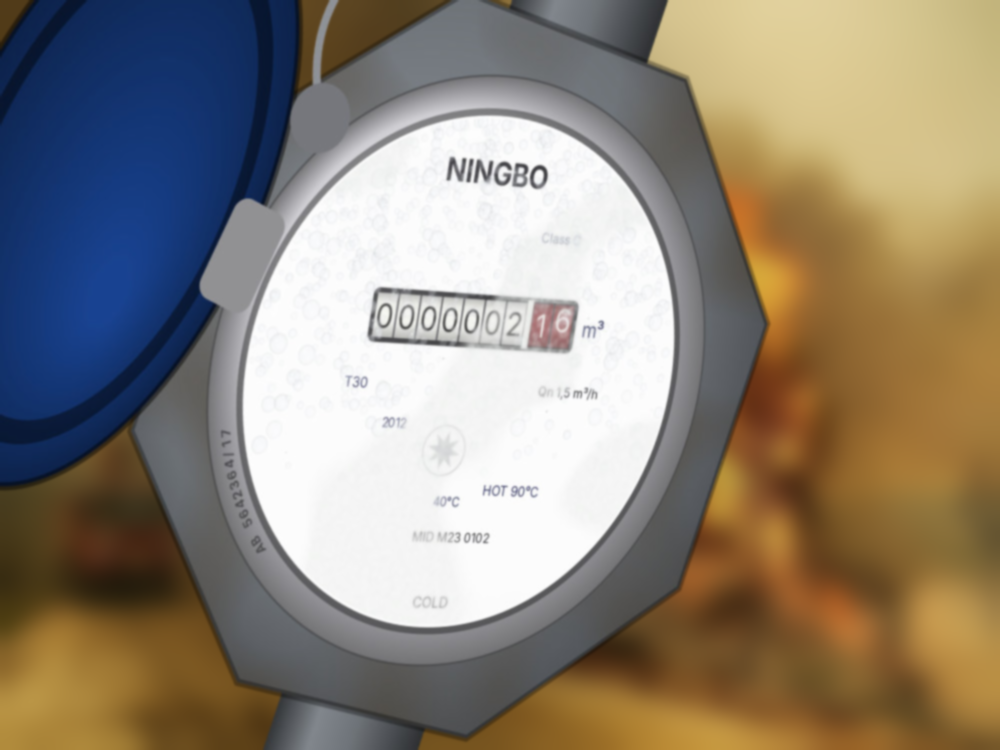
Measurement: 2.16m³
